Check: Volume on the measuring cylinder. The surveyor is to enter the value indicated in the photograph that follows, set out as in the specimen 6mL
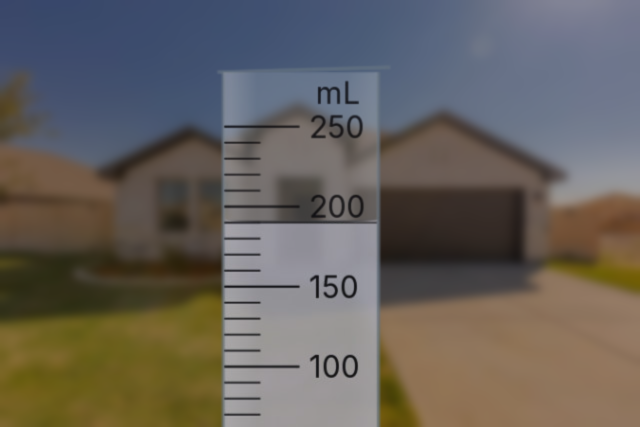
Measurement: 190mL
